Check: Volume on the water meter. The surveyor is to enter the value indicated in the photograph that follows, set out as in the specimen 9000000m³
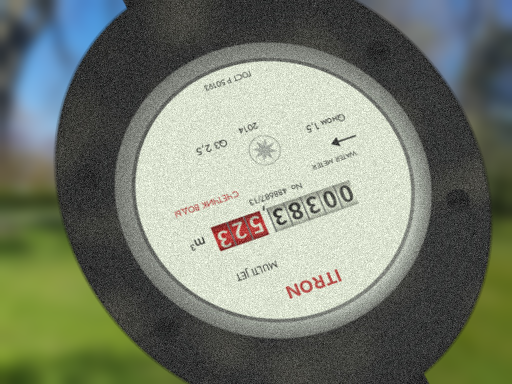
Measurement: 383.523m³
